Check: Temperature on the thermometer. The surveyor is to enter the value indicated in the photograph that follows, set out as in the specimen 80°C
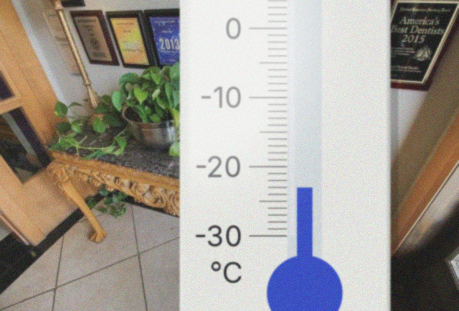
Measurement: -23°C
